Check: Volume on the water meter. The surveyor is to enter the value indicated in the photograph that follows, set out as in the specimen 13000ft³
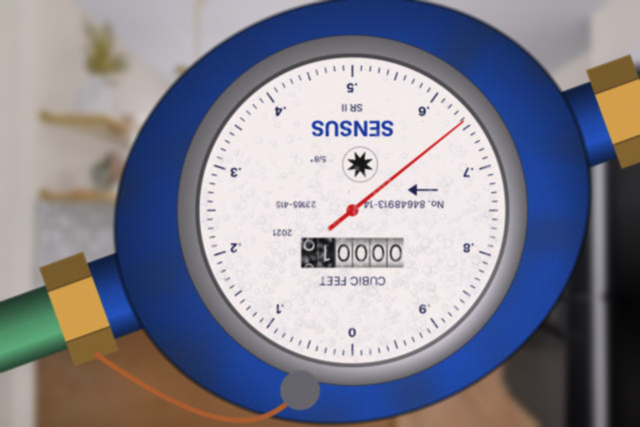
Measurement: 18.64ft³
